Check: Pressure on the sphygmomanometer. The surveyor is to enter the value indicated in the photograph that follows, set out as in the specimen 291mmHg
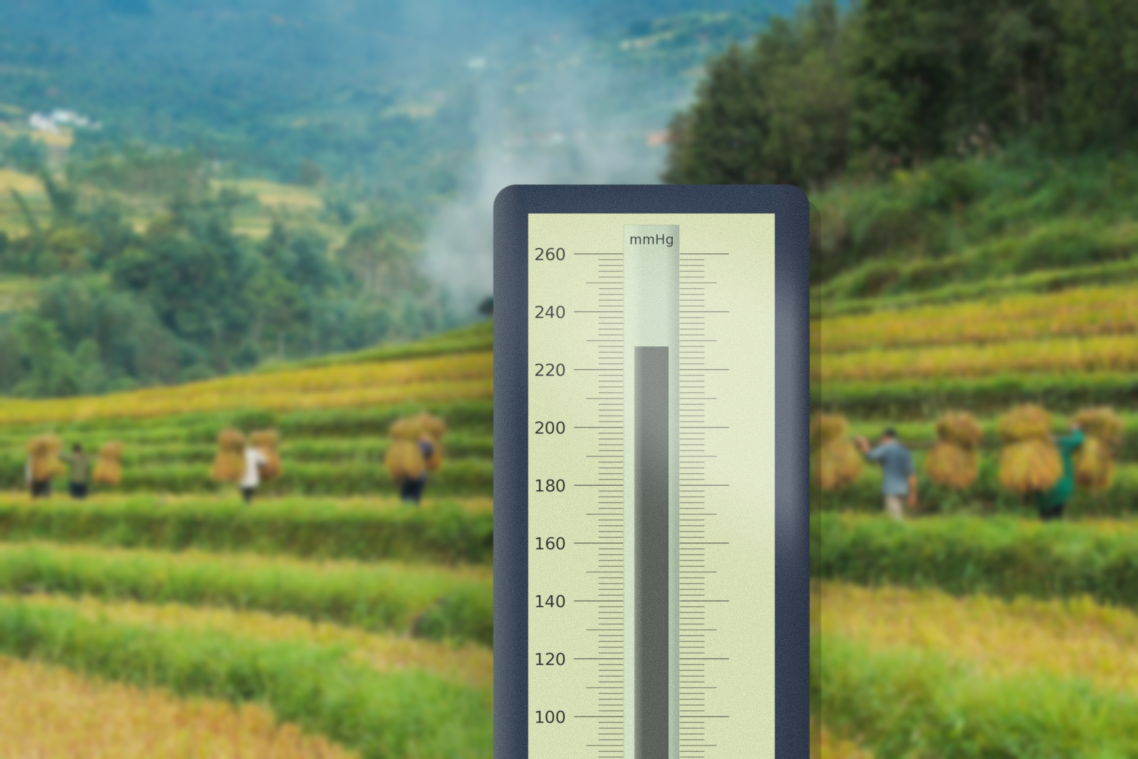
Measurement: 228mmHg
